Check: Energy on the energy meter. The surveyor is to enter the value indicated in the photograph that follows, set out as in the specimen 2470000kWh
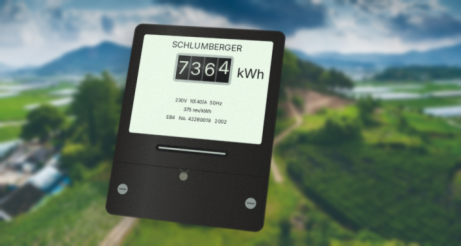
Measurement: 7364kWh
